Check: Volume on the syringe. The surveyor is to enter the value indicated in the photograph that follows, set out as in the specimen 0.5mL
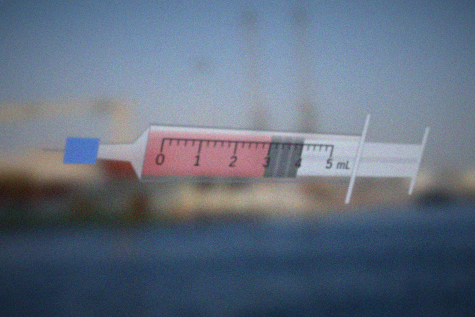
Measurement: 3mL
